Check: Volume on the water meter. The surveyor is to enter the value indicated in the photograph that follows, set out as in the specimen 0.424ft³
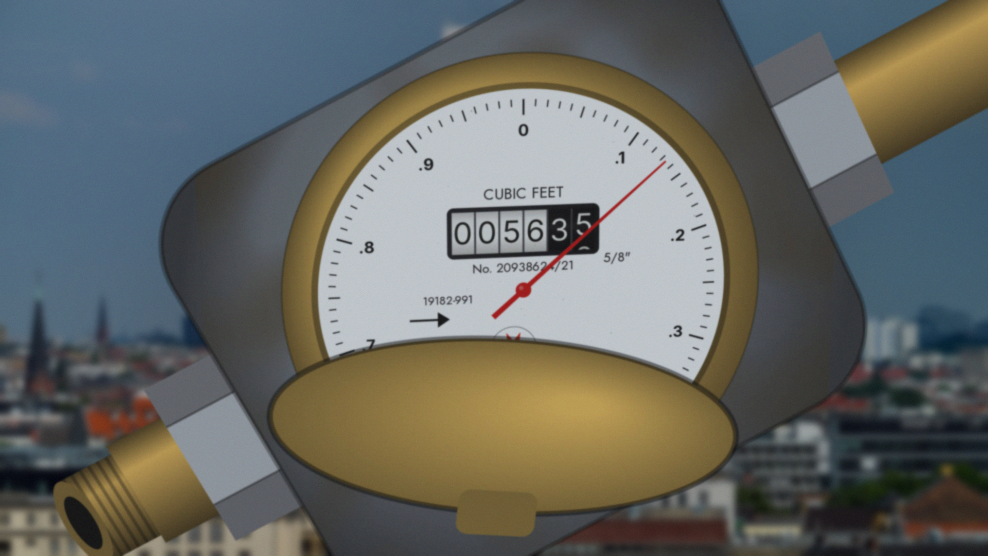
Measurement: 5635.13ft³
